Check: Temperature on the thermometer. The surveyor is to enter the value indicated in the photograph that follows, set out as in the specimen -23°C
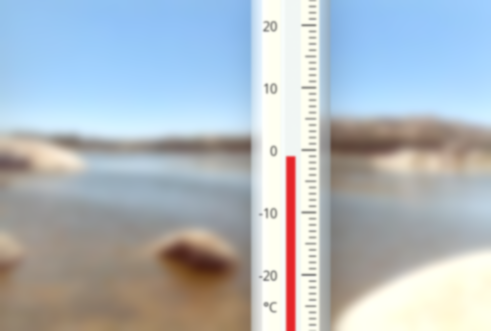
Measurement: -1°C
